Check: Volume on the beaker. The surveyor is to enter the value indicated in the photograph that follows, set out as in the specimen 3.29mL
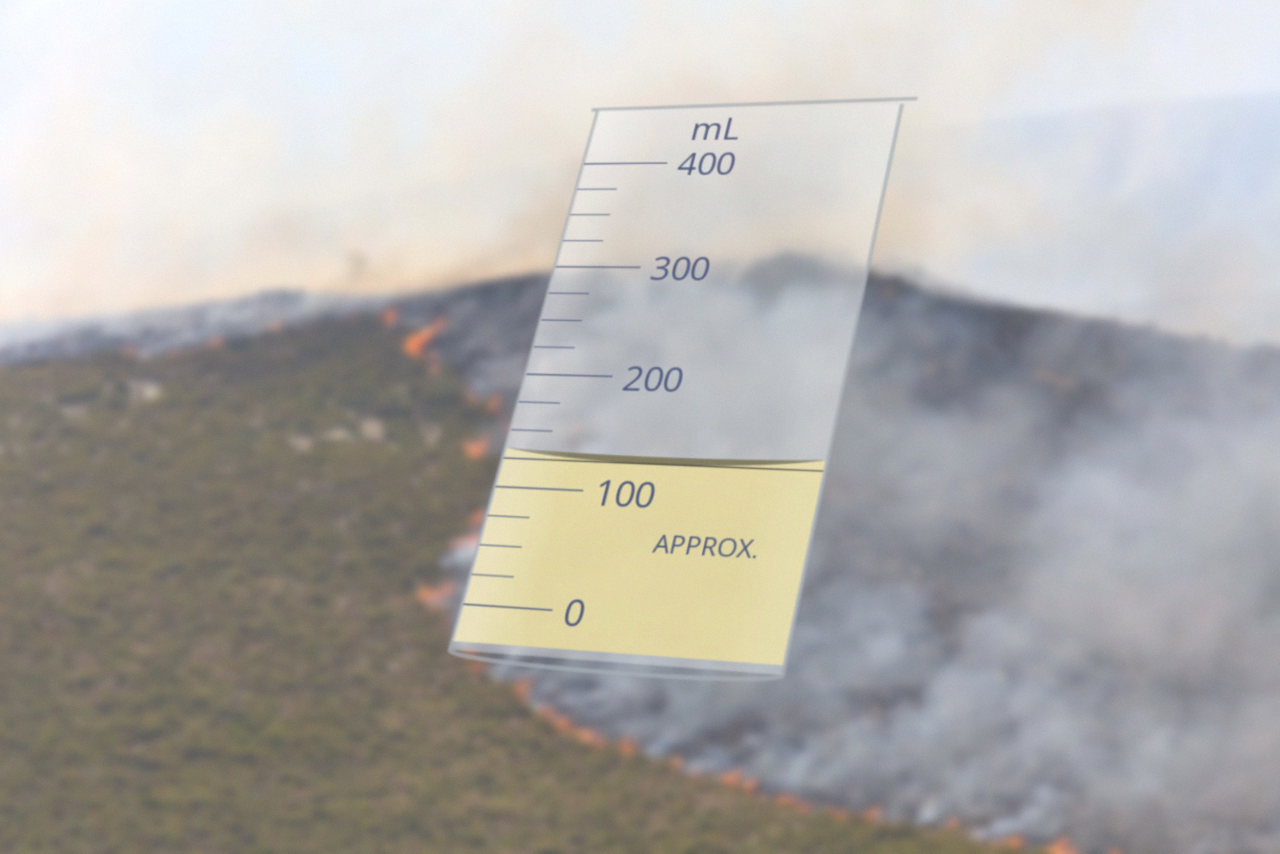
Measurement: 125mL
